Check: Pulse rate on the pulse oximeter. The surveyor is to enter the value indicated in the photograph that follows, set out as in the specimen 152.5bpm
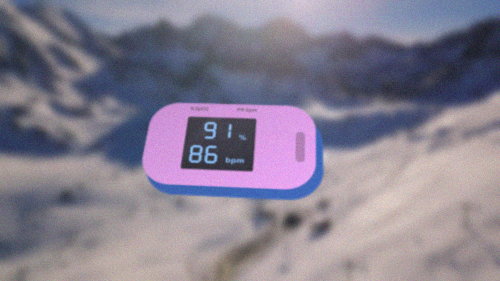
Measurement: 86bpm
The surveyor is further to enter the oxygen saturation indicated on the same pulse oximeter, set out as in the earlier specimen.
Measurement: 91%
